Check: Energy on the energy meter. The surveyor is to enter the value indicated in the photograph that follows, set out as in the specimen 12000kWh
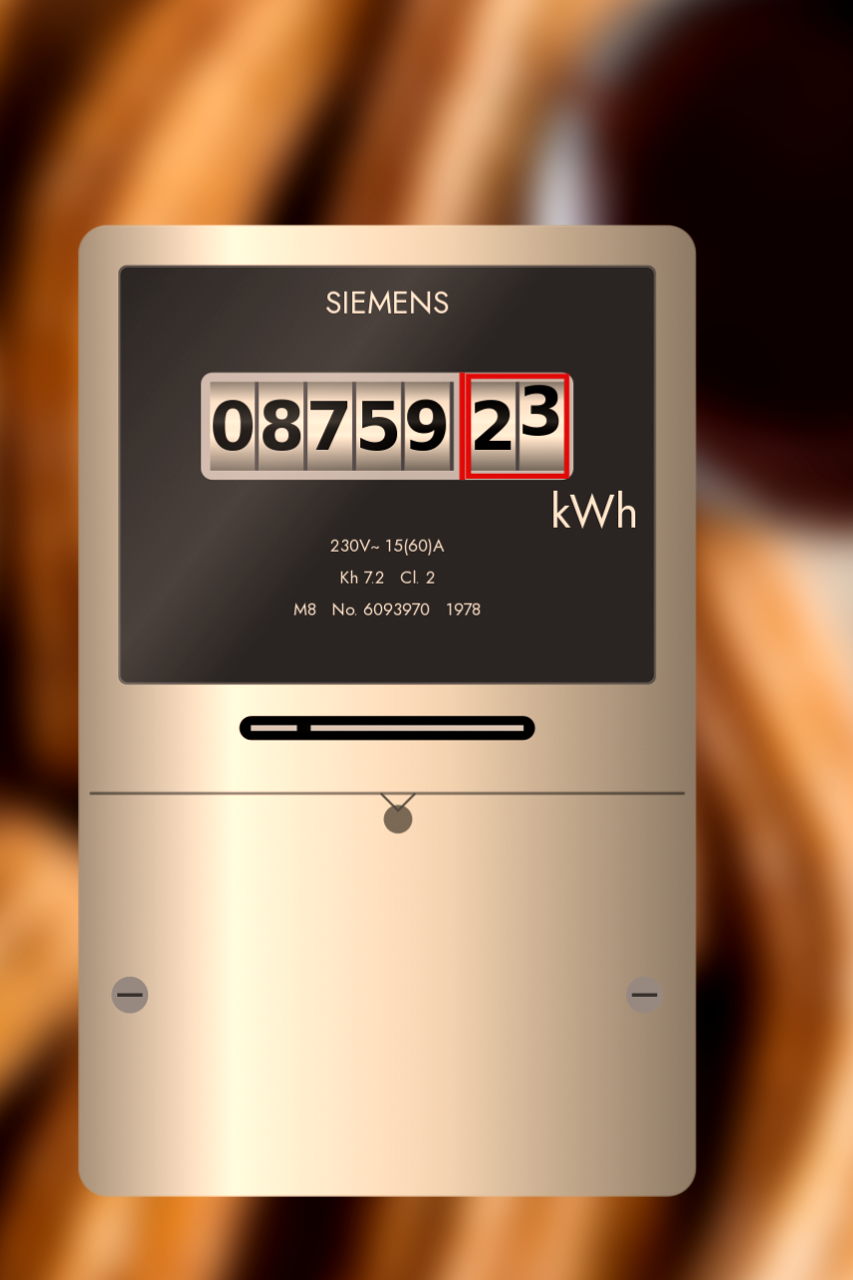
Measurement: 8759.23kWh
